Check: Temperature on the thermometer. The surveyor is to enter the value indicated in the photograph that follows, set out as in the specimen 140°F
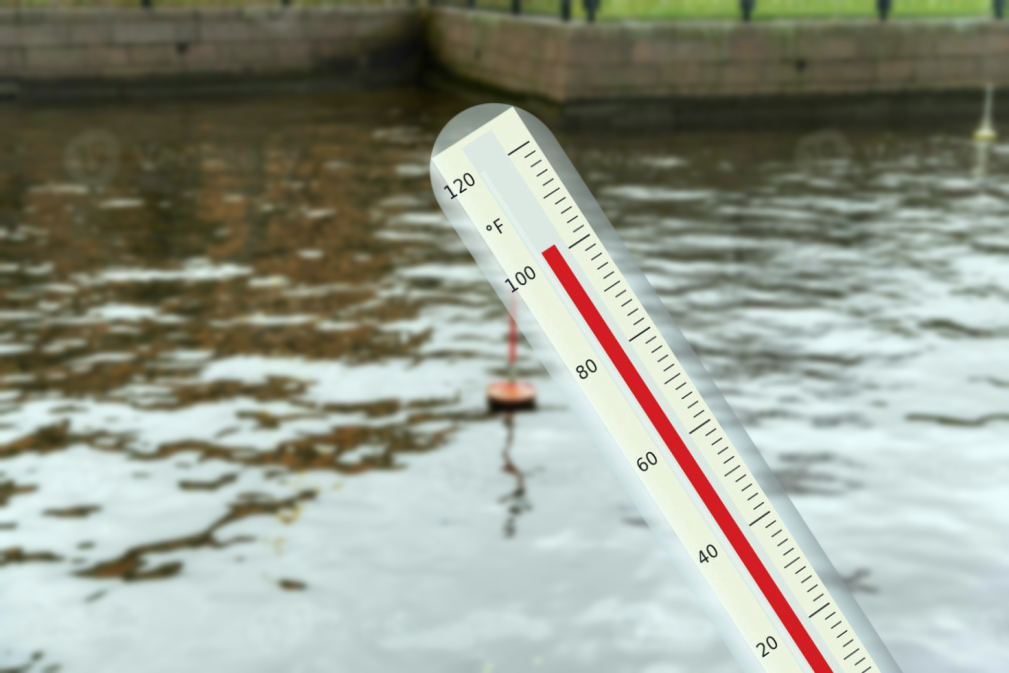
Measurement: 102°F
